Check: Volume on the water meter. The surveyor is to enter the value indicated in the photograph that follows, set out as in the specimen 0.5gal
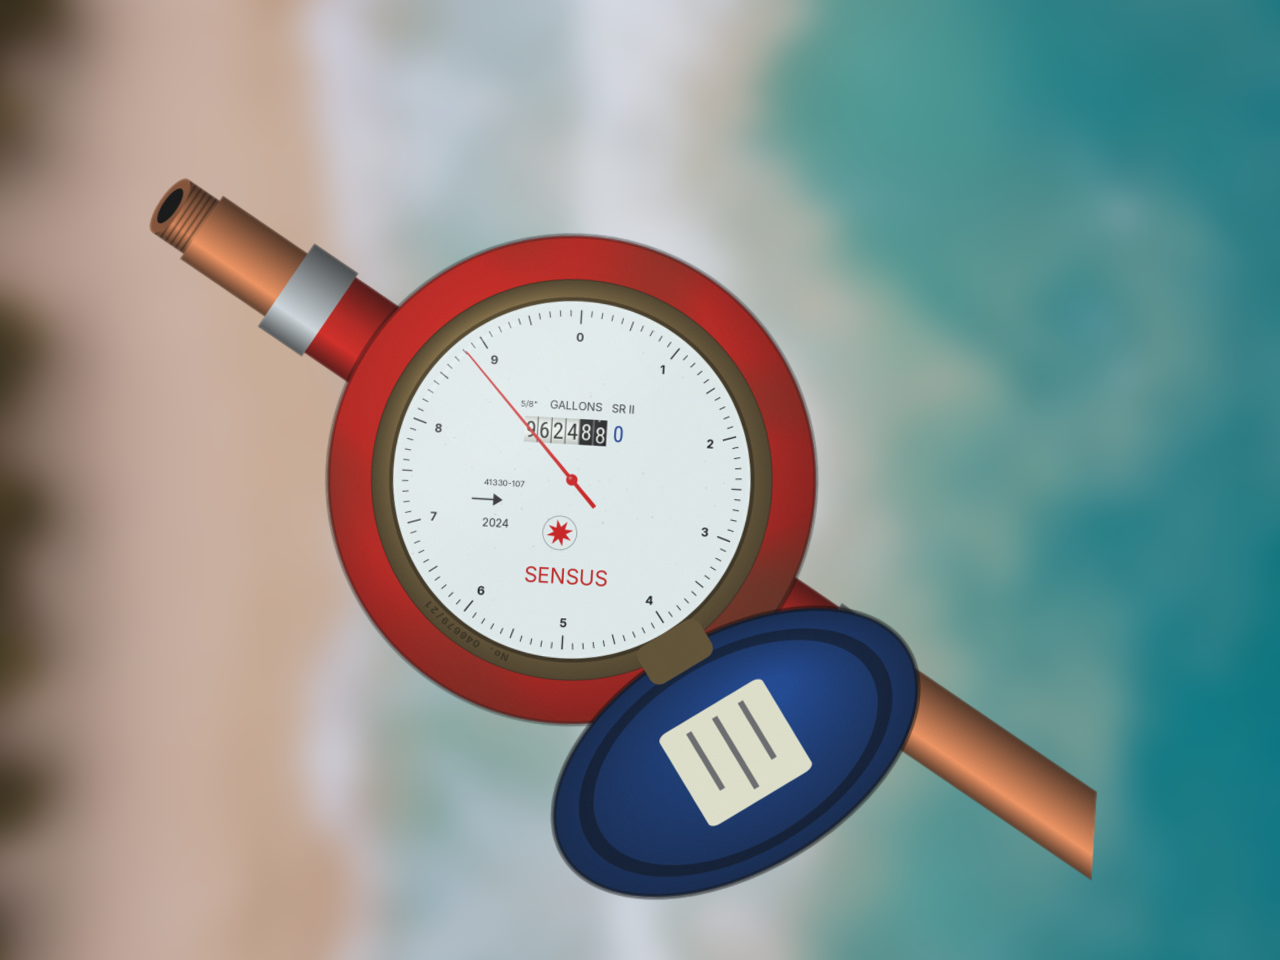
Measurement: 9624878.8gal
